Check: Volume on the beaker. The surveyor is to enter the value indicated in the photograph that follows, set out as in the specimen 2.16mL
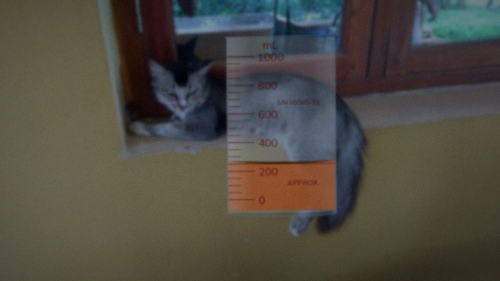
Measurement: 250mL
